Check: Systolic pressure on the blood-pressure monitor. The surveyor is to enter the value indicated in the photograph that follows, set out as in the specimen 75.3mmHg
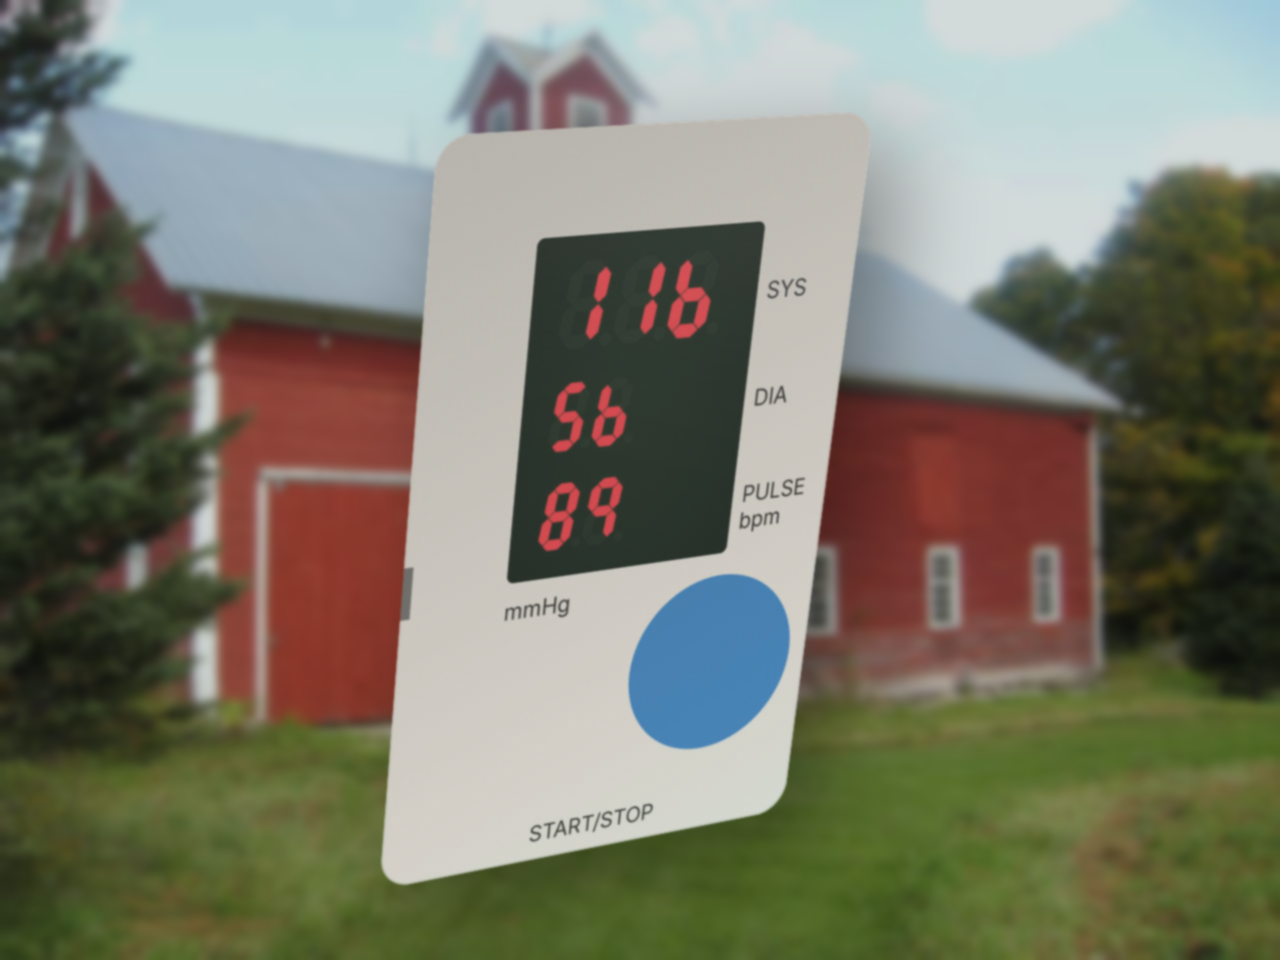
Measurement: 116mmHg
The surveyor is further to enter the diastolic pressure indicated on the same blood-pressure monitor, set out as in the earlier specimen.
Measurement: 56mmHg
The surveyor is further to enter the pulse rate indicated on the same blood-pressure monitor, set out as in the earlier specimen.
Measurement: 89bpm
